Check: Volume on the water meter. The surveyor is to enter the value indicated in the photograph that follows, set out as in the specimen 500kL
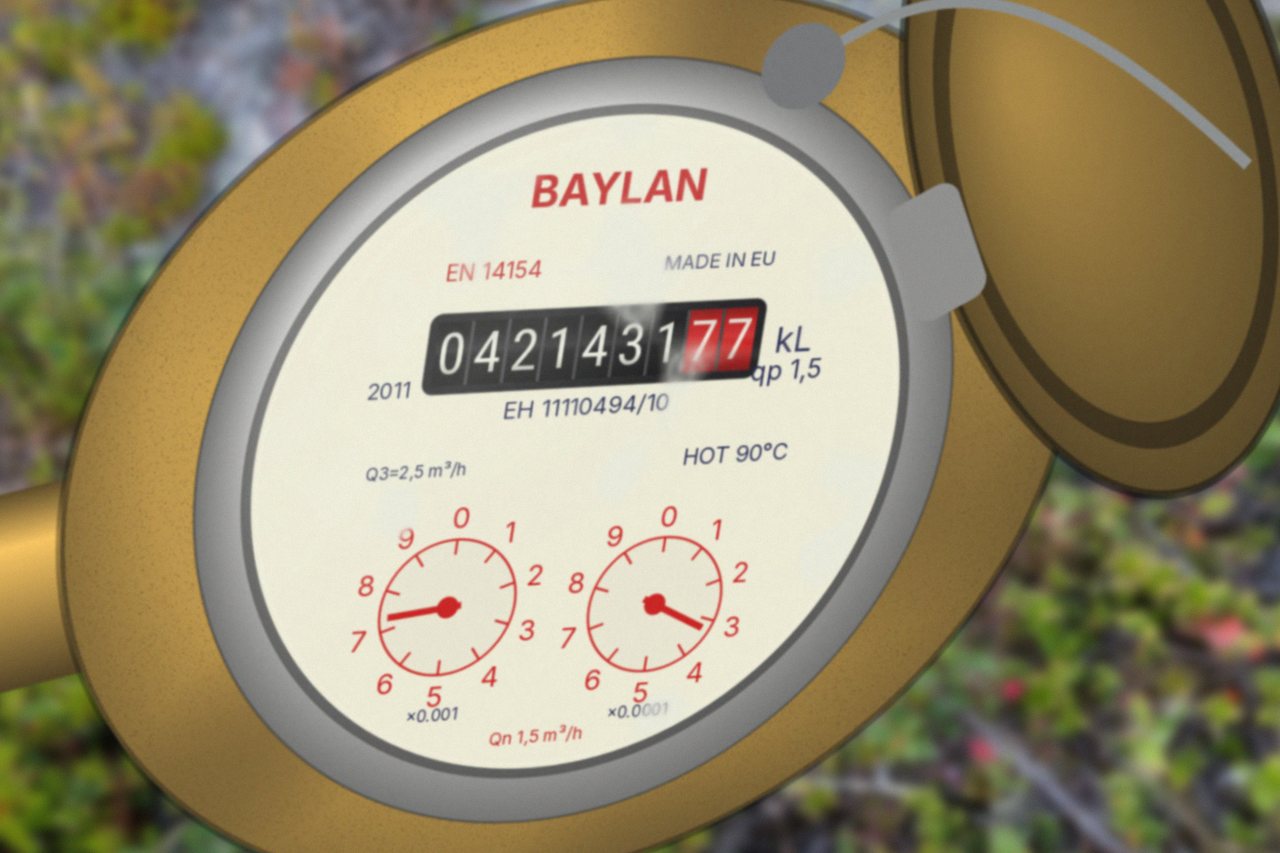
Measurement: 421431.7773kL
